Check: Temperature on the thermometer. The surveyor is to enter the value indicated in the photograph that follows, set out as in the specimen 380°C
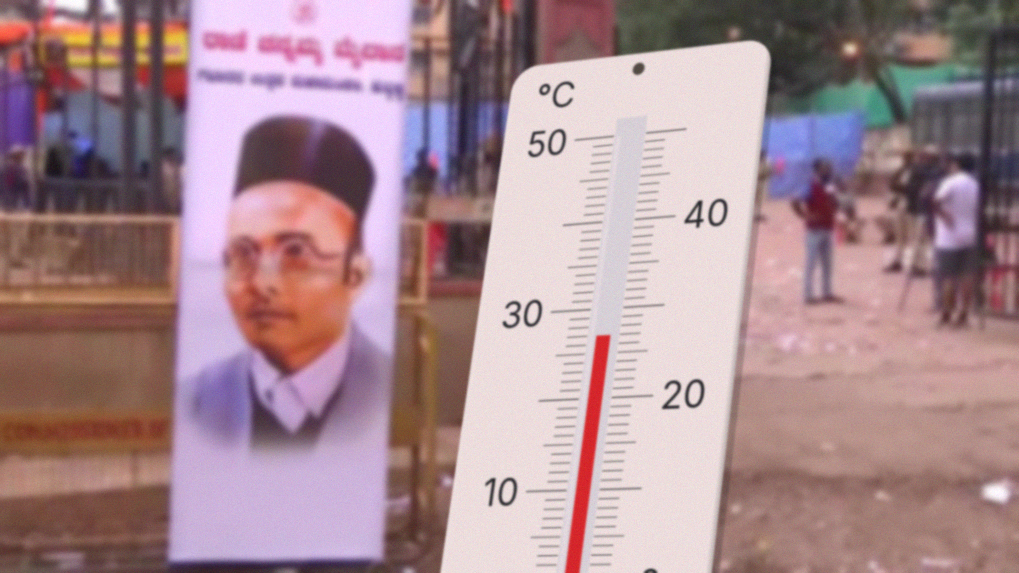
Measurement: 27°C
